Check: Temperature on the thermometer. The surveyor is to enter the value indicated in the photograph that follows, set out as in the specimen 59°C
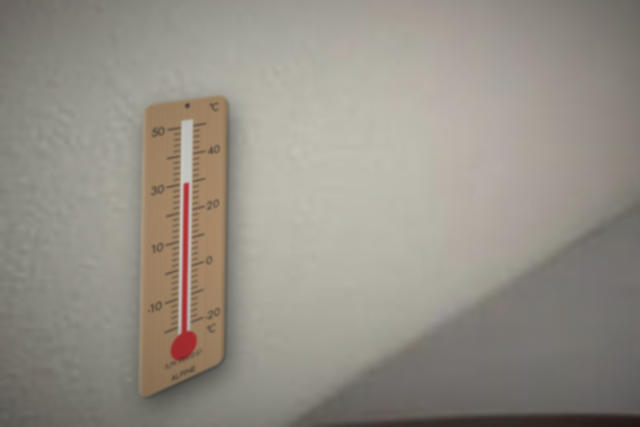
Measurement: 30°C
